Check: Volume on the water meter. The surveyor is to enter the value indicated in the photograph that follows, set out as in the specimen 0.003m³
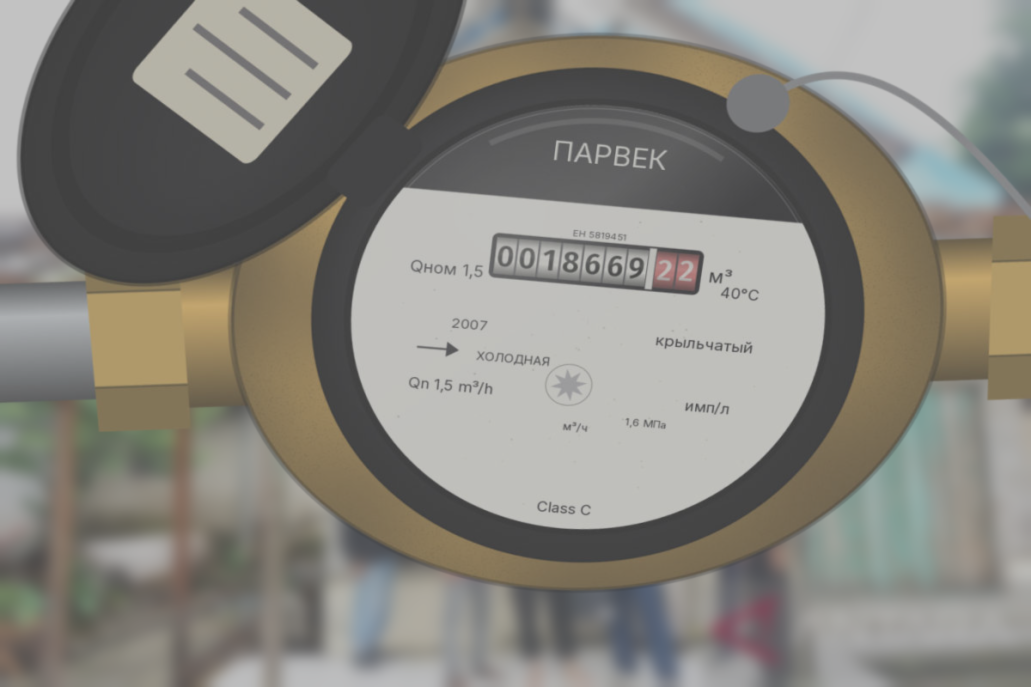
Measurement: 18669.22m³
